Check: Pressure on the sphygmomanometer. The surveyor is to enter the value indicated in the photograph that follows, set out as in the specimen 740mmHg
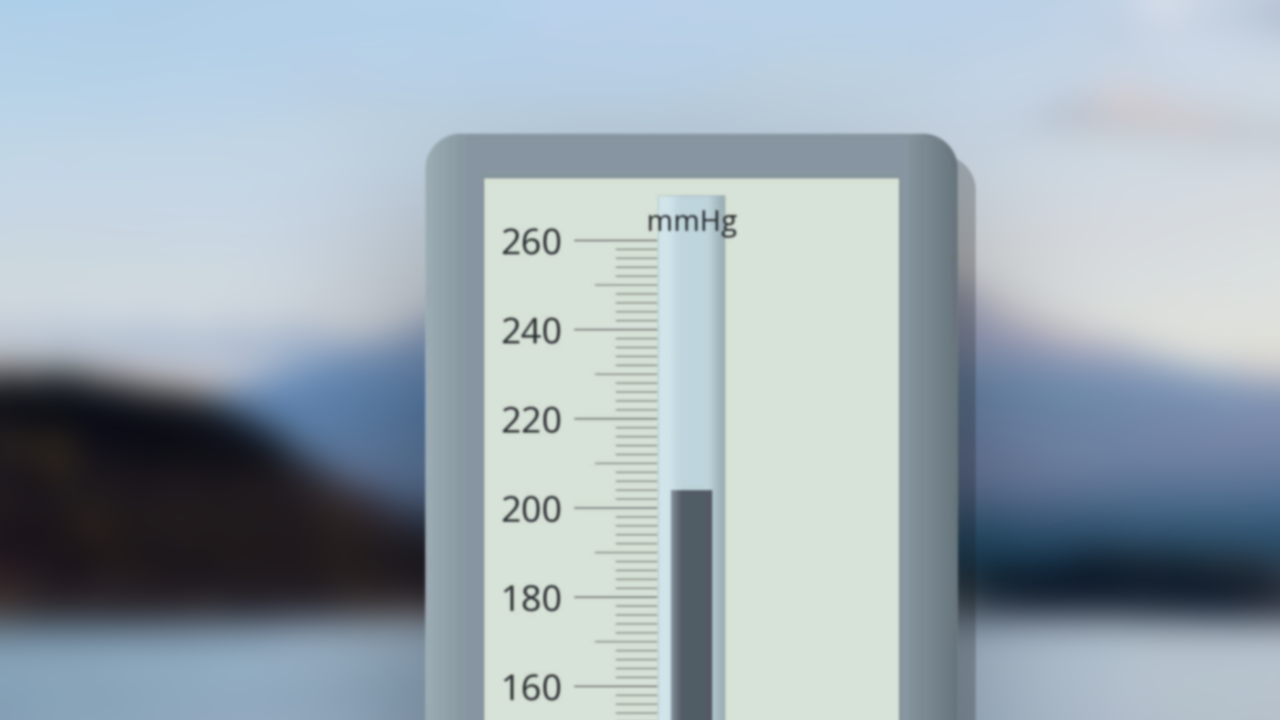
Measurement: 204mmHg
